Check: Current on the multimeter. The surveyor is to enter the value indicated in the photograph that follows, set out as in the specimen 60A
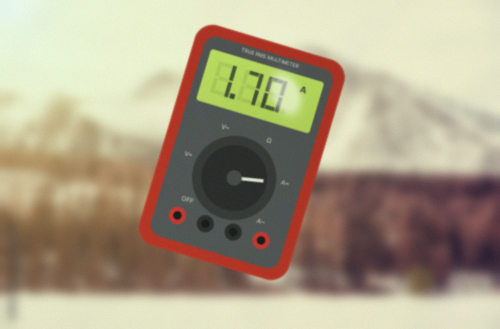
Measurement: 1.70A
